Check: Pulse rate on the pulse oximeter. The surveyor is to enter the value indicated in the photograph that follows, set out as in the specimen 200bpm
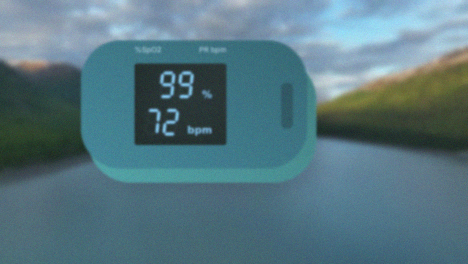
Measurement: 72bpm
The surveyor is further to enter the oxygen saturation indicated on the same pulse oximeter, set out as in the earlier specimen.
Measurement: 99%
